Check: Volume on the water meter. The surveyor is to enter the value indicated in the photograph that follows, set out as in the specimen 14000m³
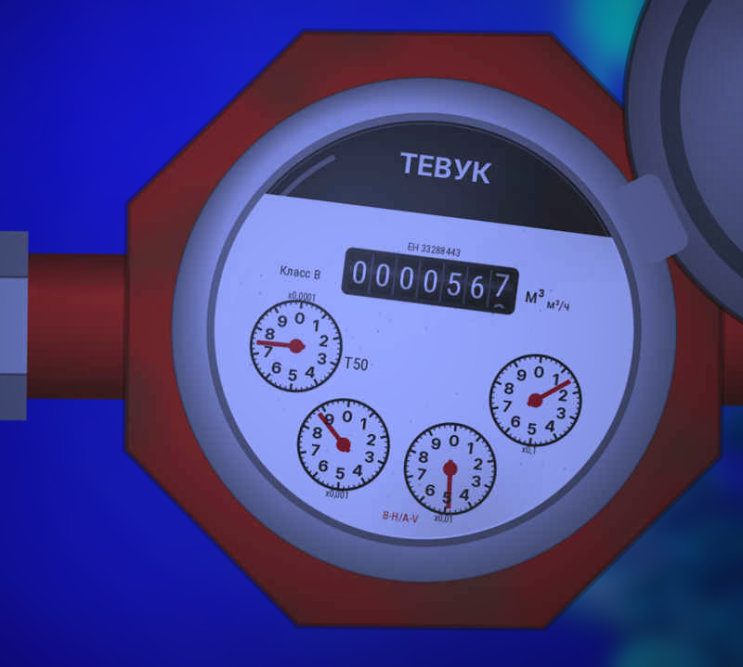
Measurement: 567.1487m³
